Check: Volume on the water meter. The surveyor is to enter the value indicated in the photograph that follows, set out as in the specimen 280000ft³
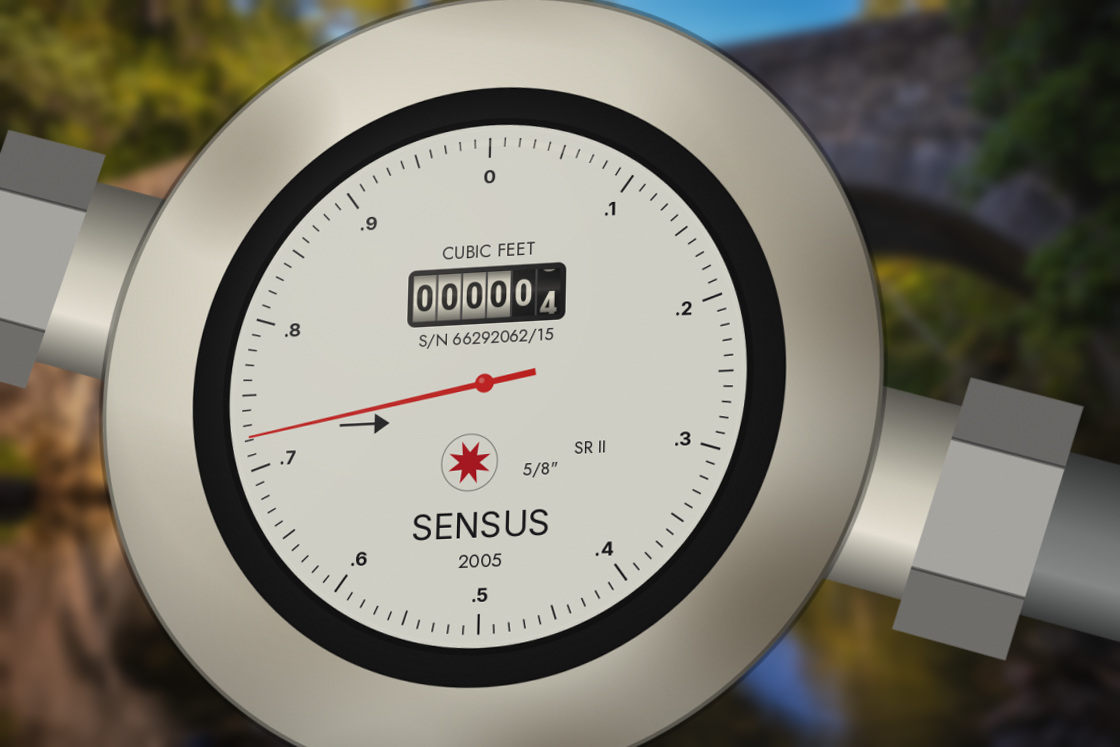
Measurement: 3.72ft³
